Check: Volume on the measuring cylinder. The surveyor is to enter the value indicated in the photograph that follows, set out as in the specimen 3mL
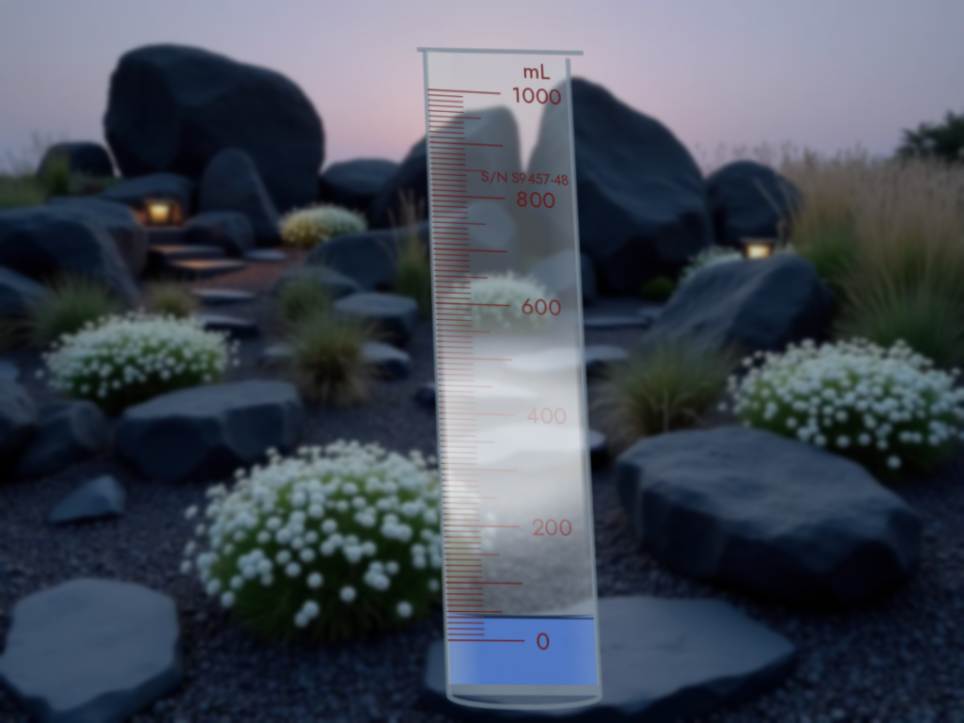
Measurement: 40mL
